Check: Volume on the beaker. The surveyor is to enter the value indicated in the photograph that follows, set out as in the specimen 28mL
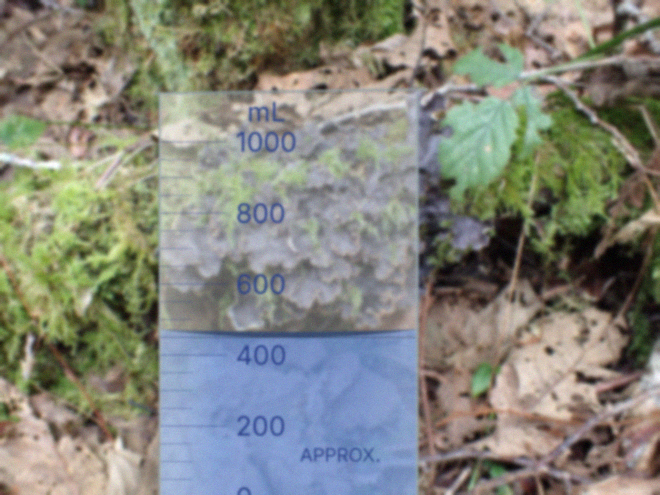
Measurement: 450mL
